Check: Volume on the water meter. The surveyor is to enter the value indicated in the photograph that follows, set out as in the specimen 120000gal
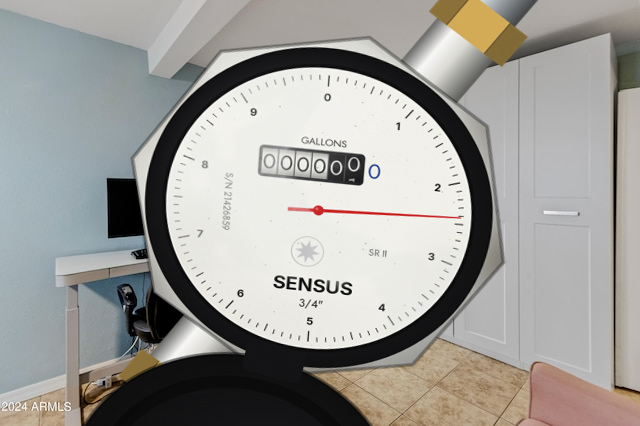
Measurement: 2.4gal
